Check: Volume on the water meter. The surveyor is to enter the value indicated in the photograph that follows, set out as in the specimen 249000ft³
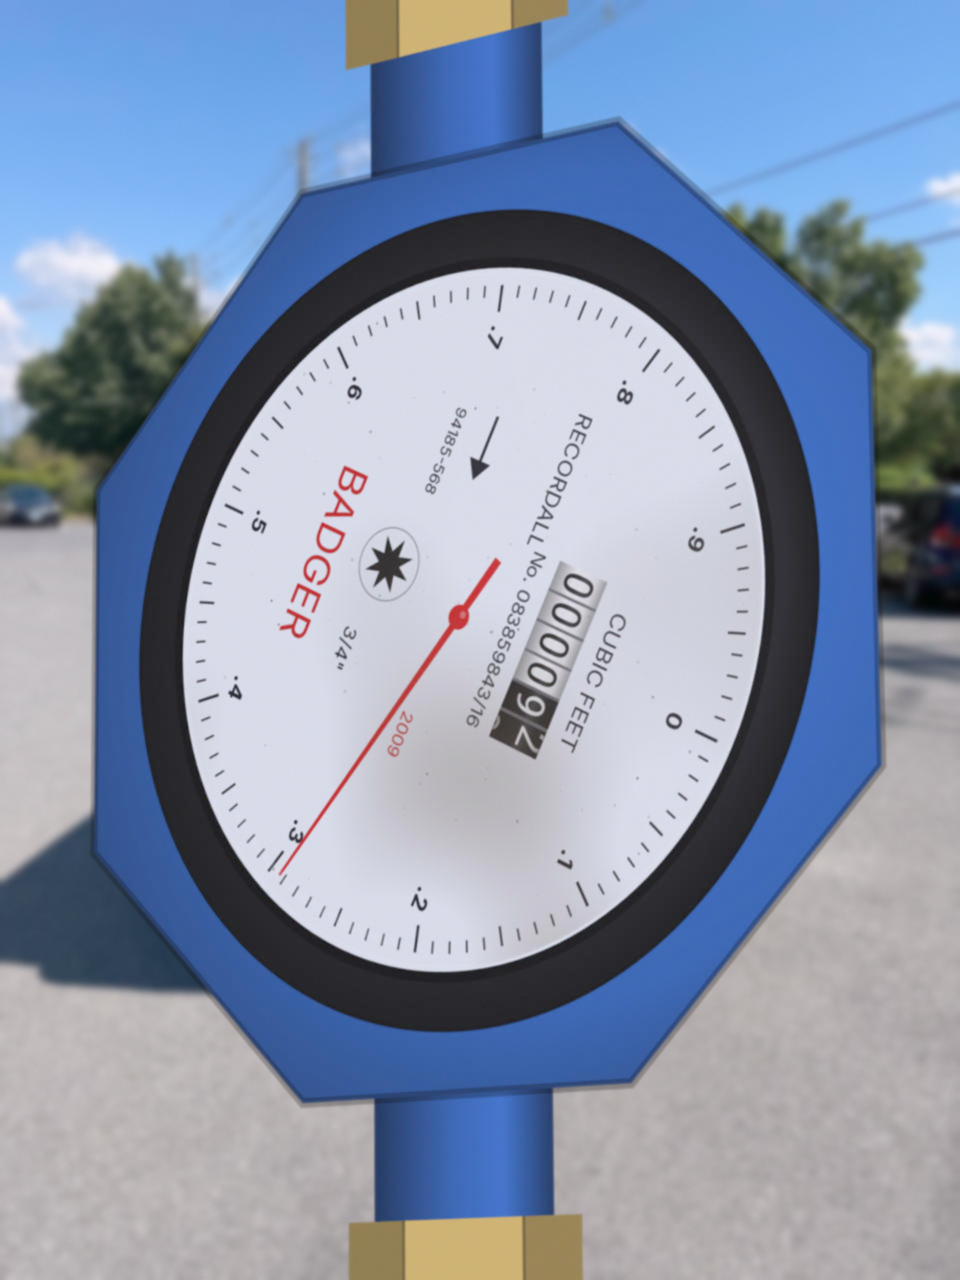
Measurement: 92.29ft³
